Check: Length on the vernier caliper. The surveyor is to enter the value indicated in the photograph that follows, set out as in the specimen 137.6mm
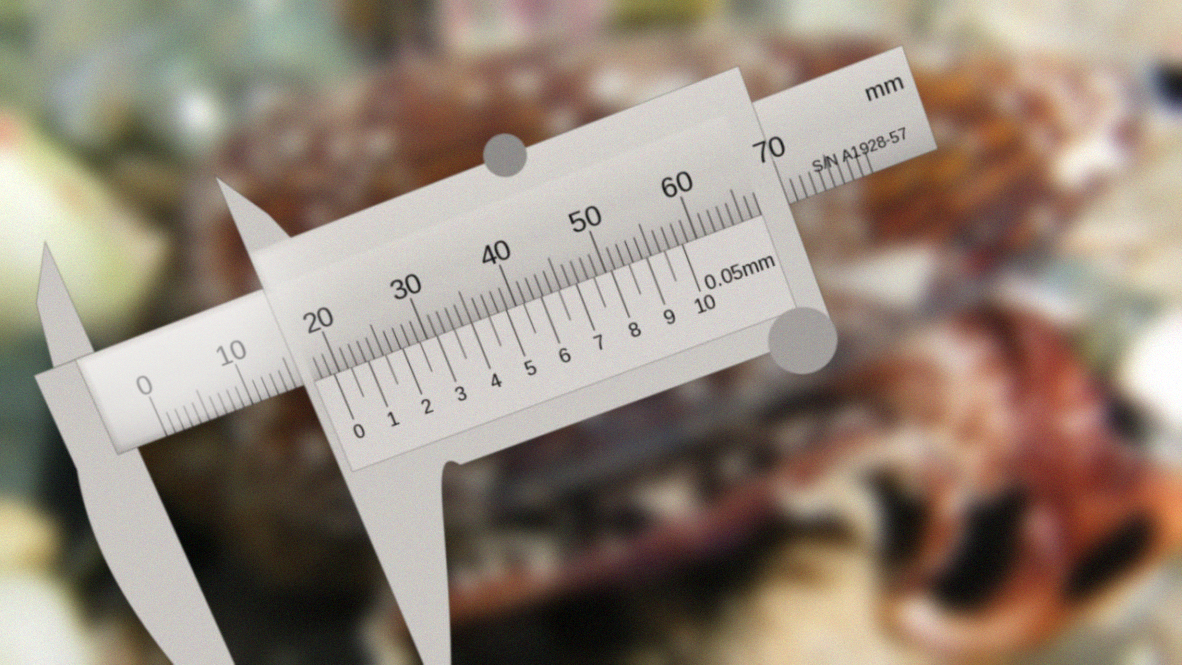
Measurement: 19.4mm
